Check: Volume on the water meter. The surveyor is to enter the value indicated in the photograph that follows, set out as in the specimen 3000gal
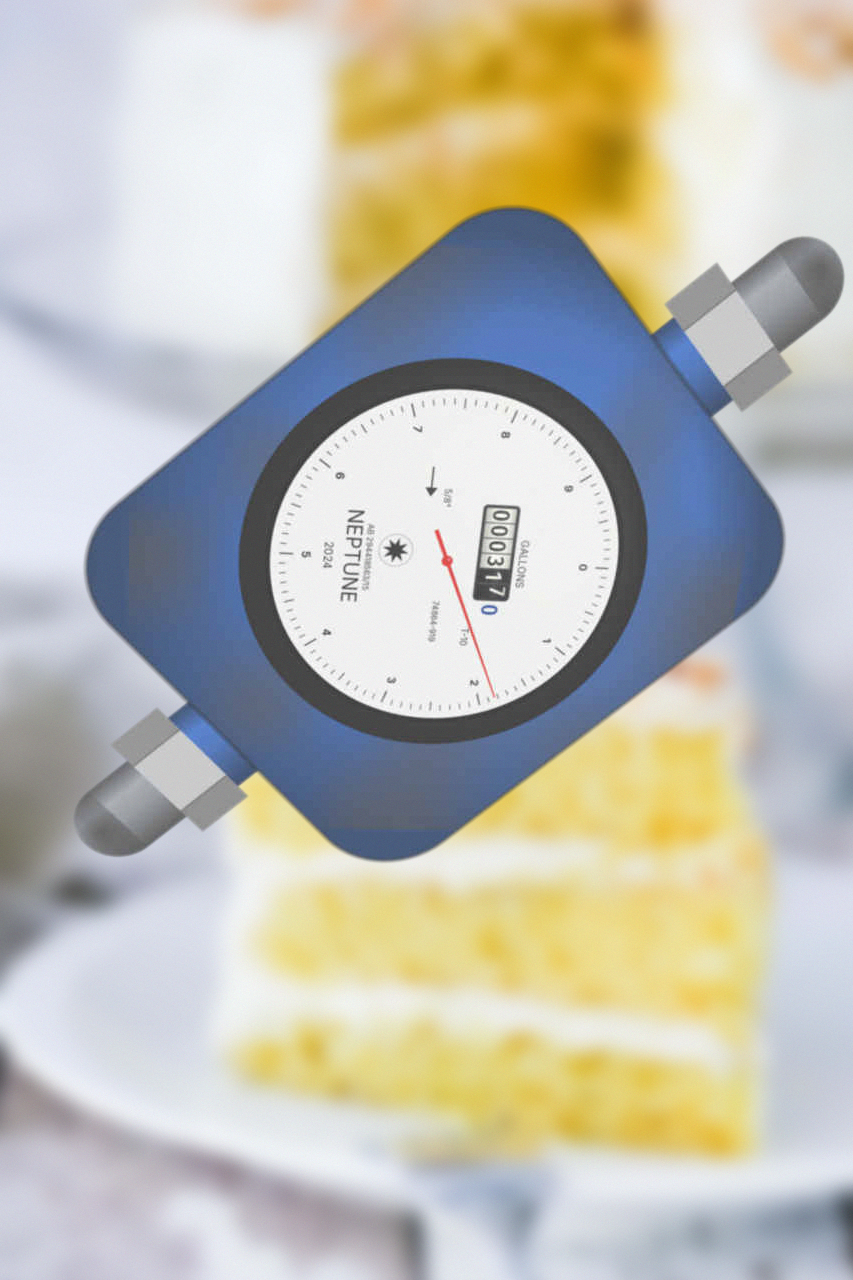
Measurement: 3171.8gal
